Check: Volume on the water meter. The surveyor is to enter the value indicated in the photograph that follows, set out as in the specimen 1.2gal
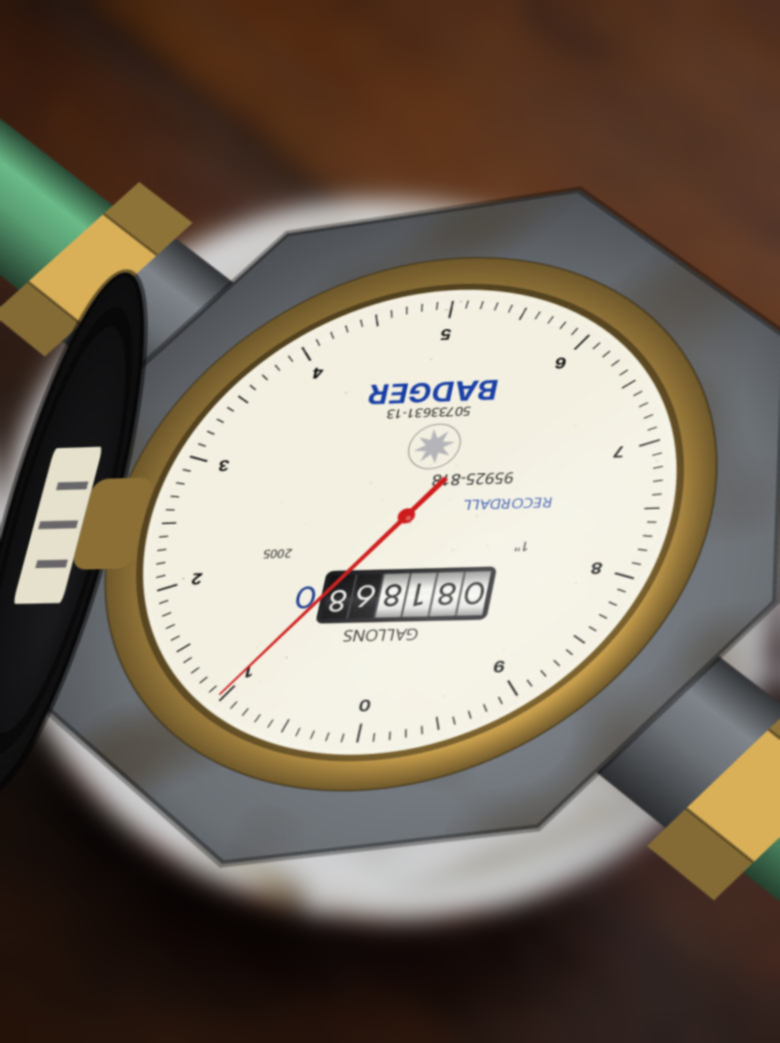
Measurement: 818681.0gal
